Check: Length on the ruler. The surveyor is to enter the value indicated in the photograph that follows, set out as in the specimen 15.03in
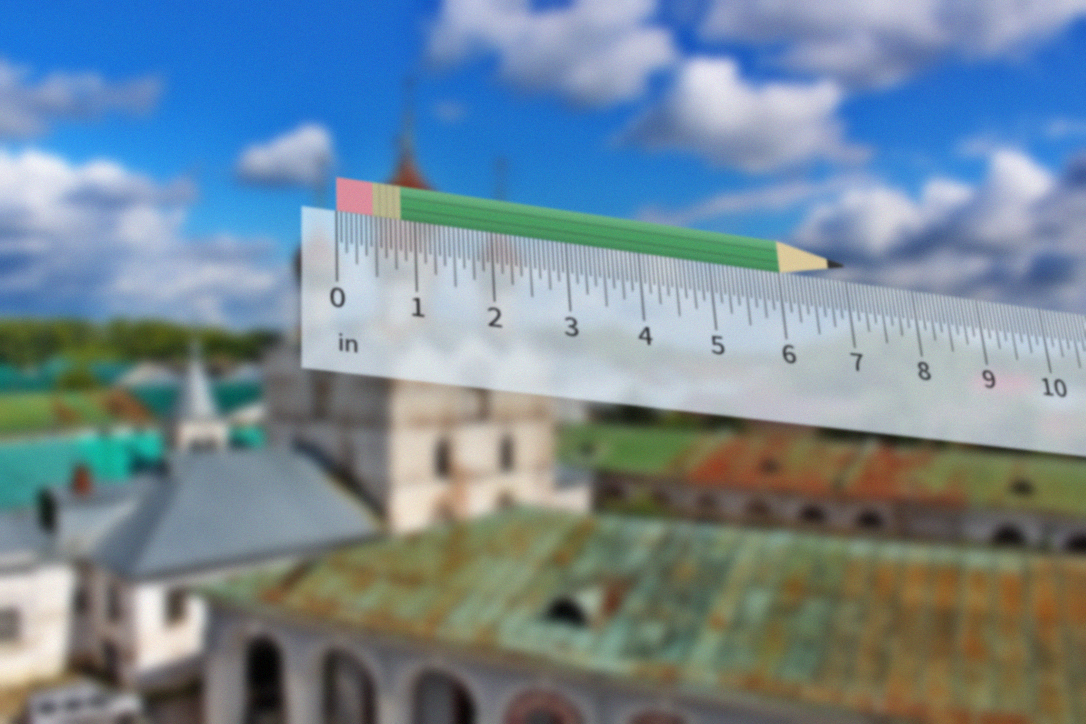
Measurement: 7in
